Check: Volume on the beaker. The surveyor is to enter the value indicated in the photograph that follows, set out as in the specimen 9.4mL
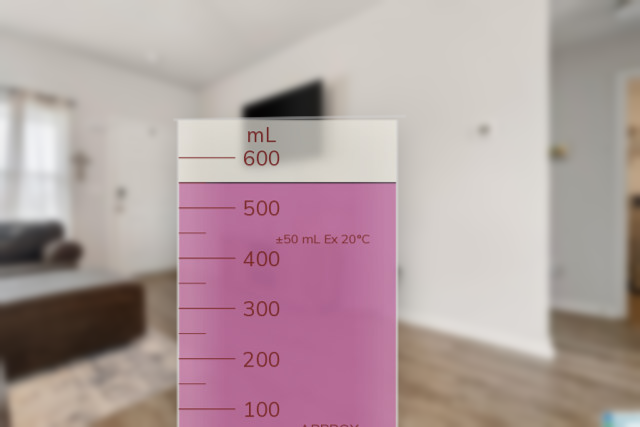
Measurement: 550mL
